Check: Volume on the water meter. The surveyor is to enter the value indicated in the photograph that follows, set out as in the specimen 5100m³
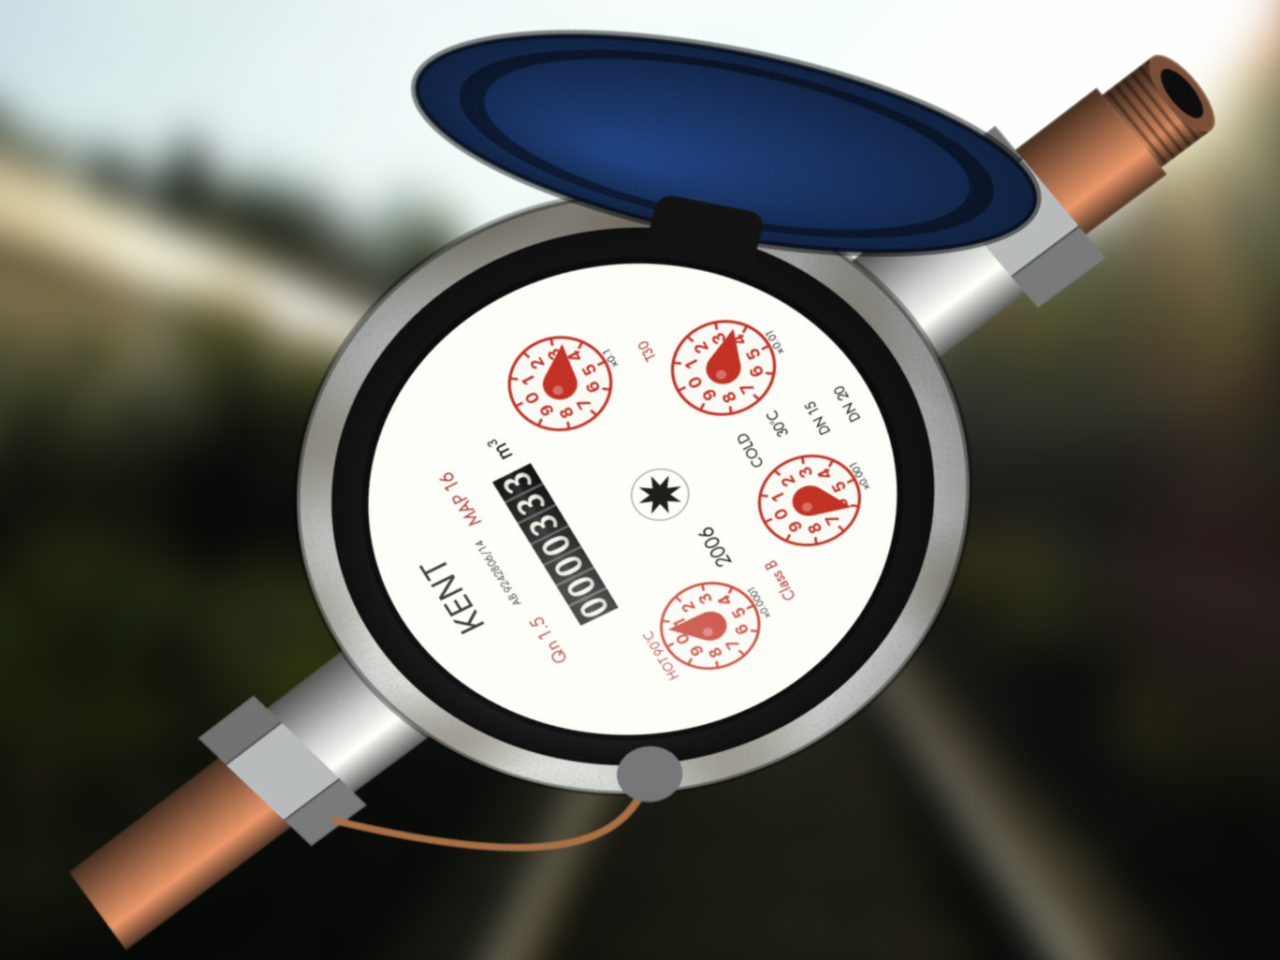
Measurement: 333.3360m³
